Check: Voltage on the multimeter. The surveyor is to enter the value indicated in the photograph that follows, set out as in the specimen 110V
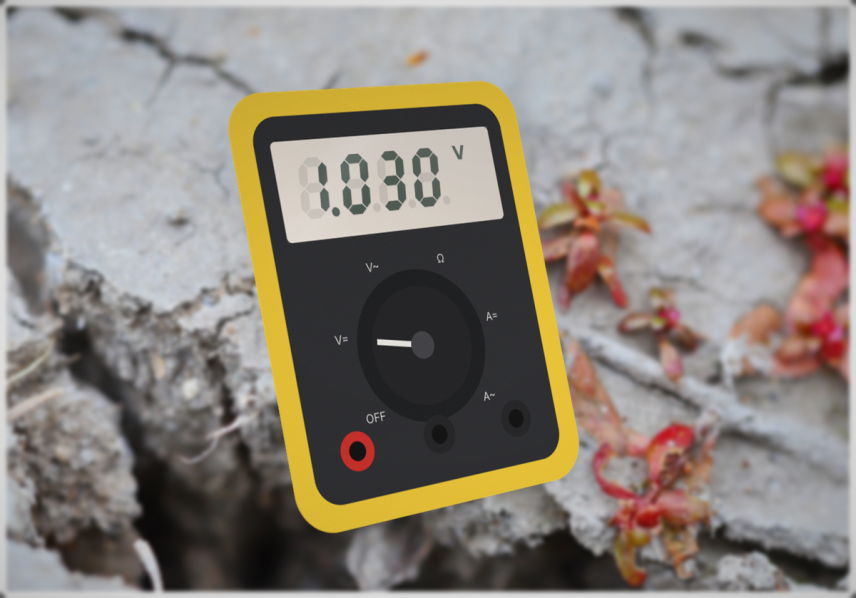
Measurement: 1.030V
